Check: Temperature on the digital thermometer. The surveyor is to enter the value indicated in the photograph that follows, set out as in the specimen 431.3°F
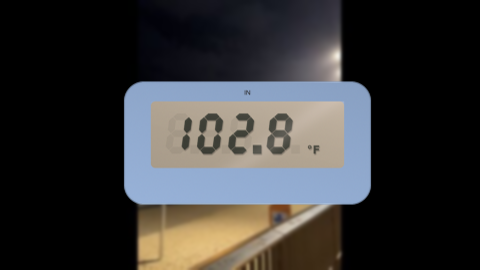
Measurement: 102.8°F
